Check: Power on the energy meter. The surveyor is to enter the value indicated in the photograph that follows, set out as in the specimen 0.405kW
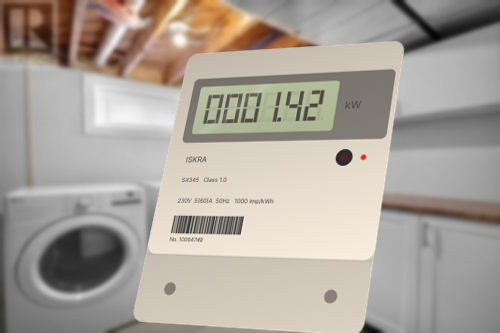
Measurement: 1.42kW
